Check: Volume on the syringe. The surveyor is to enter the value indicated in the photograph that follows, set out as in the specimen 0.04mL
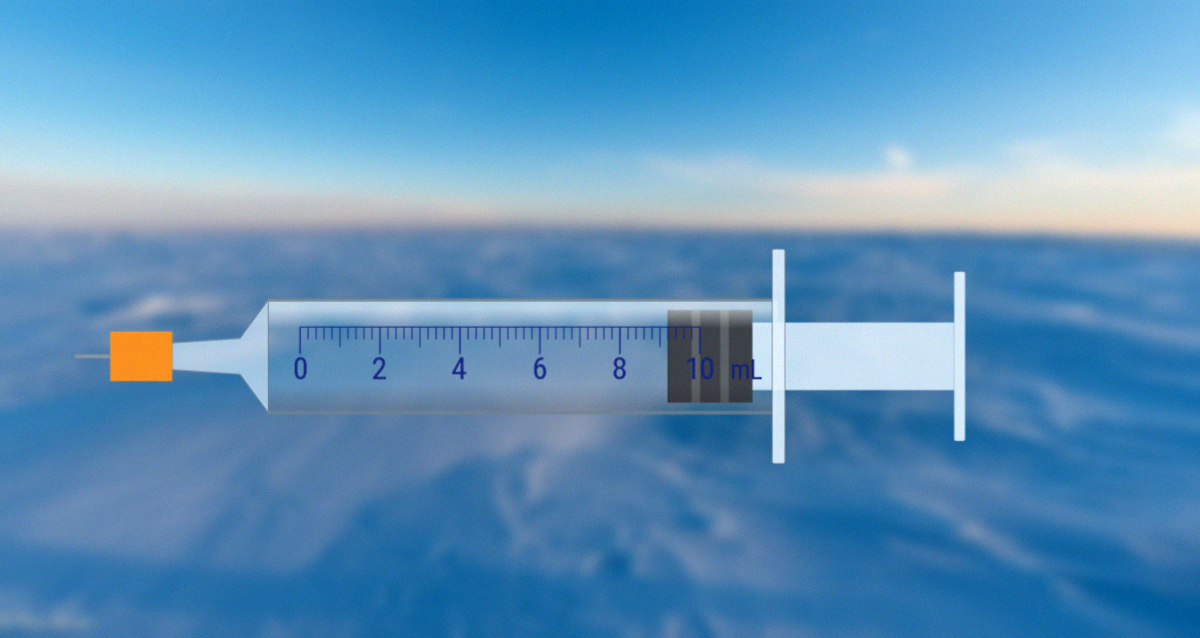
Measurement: 9.2mL
